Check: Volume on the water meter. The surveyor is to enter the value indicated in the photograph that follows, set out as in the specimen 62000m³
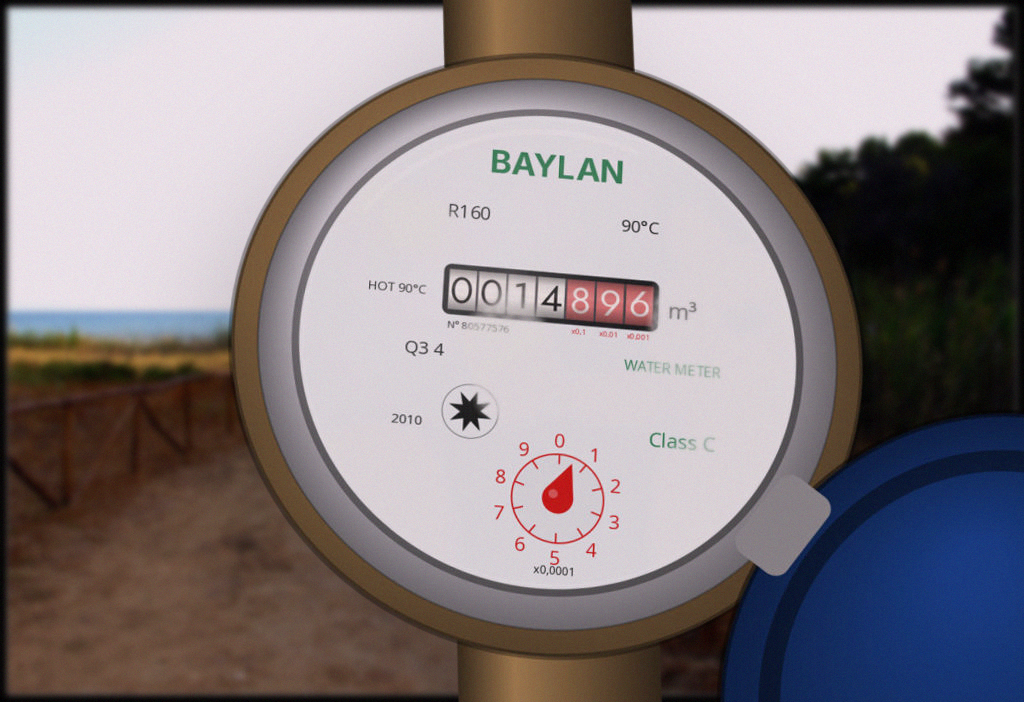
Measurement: 14.8960m³
